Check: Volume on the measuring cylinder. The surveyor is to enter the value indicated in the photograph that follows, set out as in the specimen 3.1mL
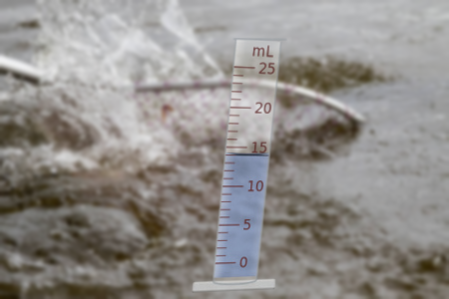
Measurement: 14mL
